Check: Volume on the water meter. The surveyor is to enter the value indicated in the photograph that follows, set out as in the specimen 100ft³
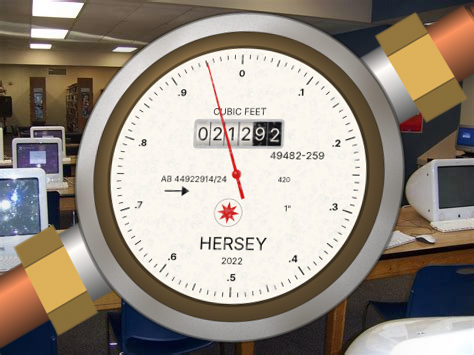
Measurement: 21291.95ft³
